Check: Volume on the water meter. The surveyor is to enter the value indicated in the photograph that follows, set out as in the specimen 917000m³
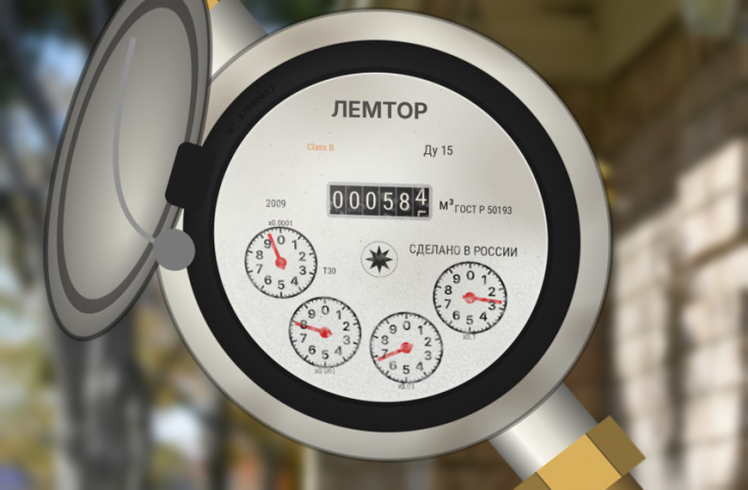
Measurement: 584.2679m³
